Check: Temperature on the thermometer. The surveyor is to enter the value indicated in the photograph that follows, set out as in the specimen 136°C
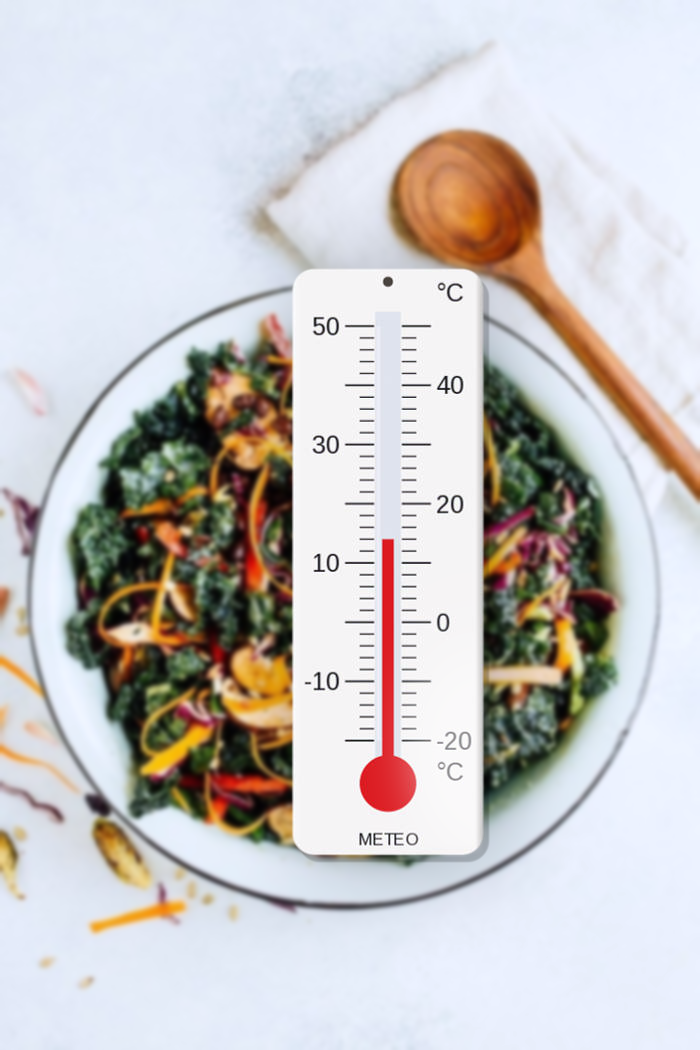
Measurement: 14°C
